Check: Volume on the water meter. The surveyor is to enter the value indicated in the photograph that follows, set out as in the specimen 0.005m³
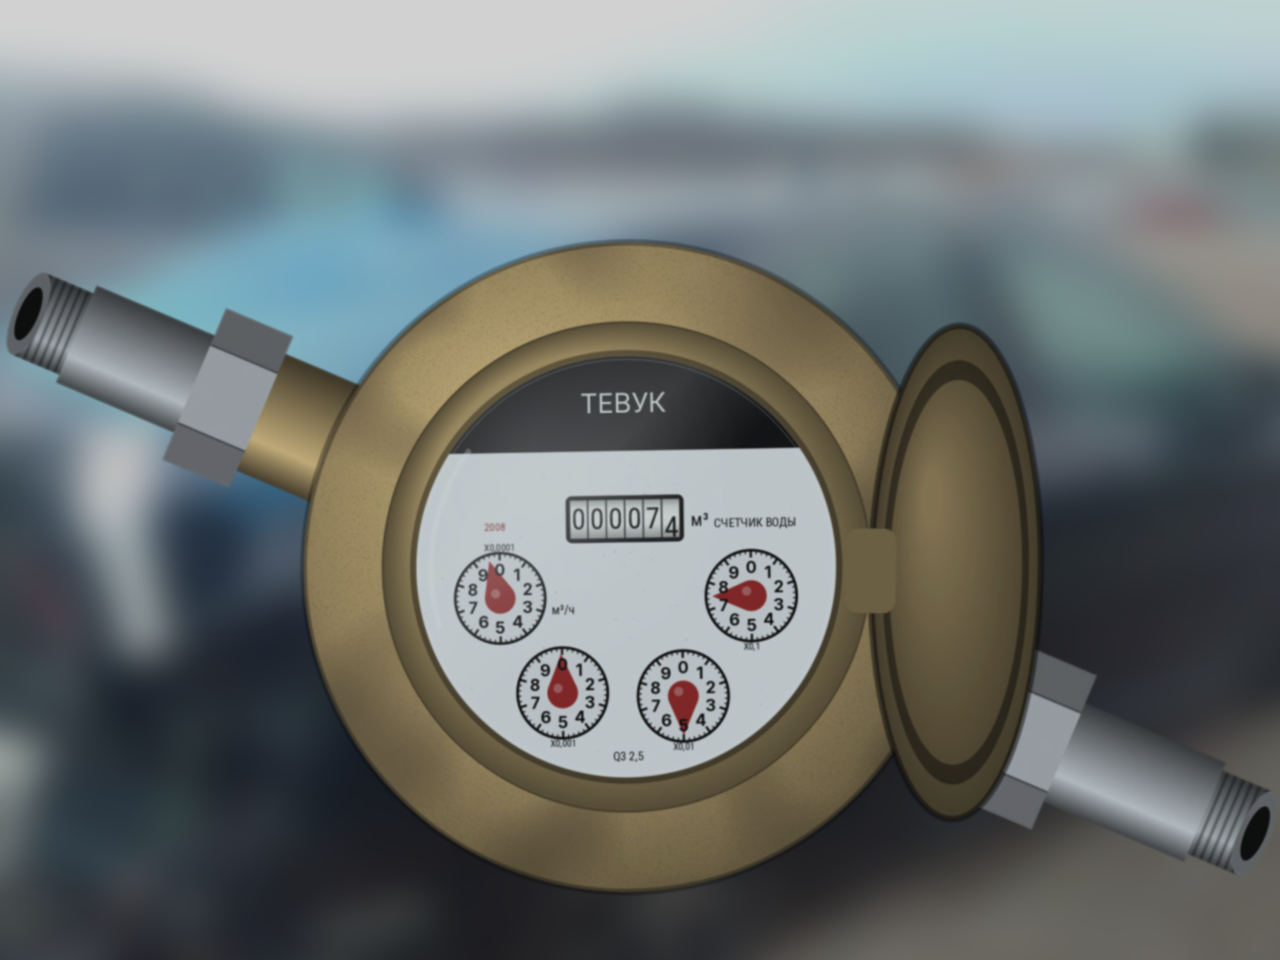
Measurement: 73.7499m³
